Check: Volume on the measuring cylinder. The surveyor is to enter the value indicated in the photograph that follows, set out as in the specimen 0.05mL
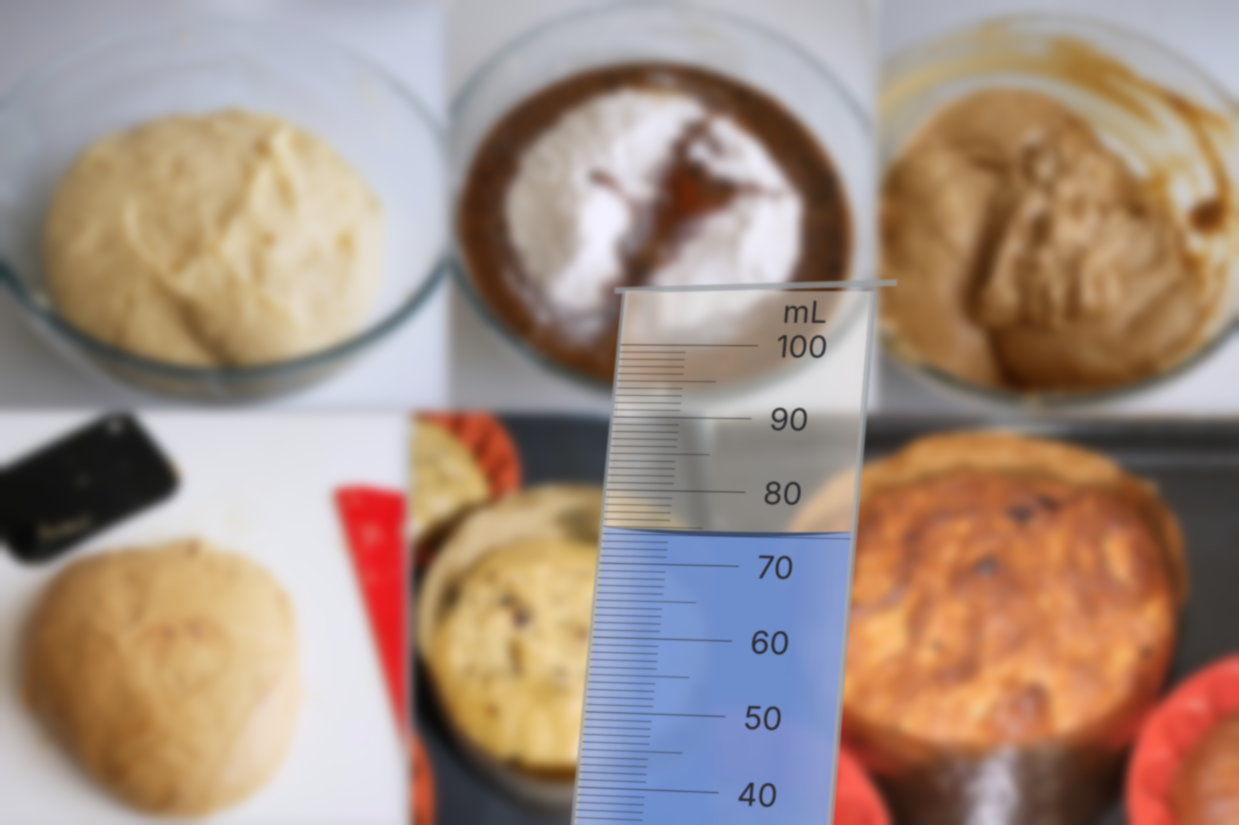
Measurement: 74mL
